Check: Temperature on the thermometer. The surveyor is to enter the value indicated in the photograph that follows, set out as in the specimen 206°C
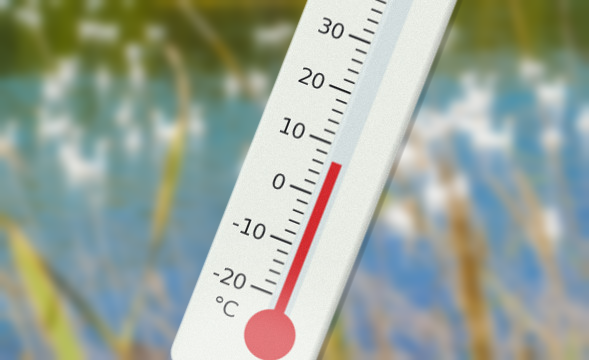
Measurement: 7°C
